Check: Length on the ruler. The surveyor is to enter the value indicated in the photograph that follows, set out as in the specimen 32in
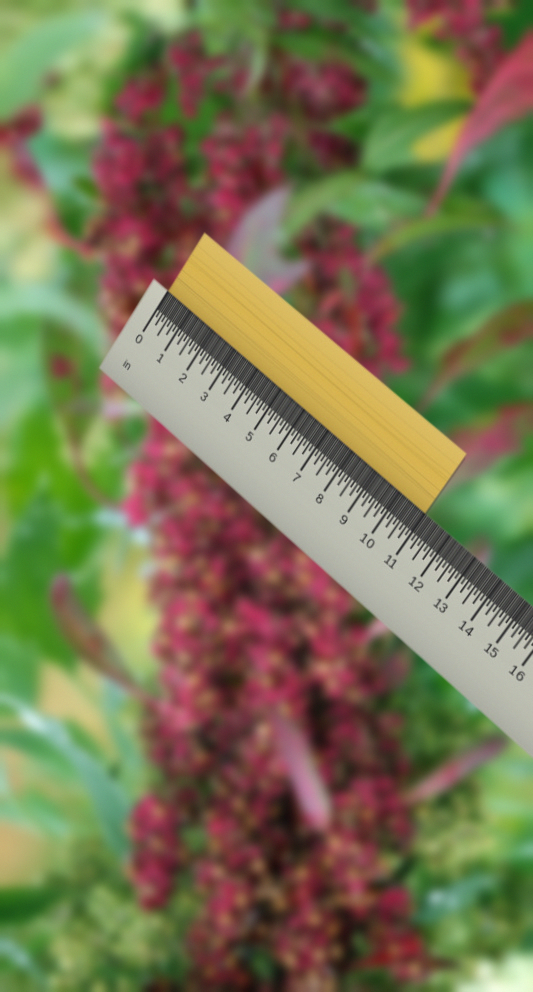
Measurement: 11in
